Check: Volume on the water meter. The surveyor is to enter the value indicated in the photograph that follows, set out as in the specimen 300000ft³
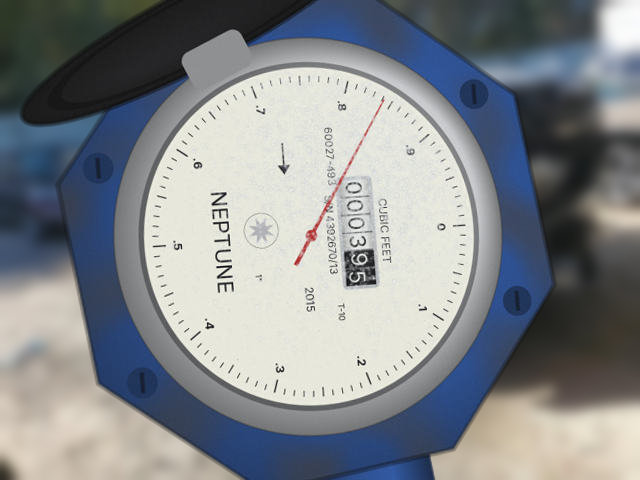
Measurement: 394.84ft³
